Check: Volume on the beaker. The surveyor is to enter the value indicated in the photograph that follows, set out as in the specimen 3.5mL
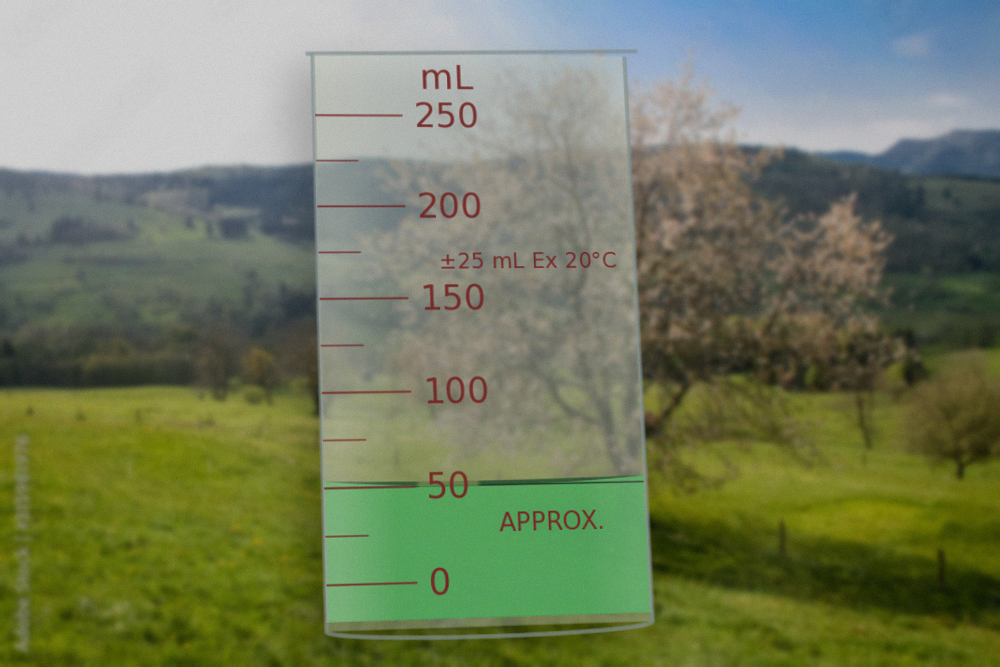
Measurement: 50mL
